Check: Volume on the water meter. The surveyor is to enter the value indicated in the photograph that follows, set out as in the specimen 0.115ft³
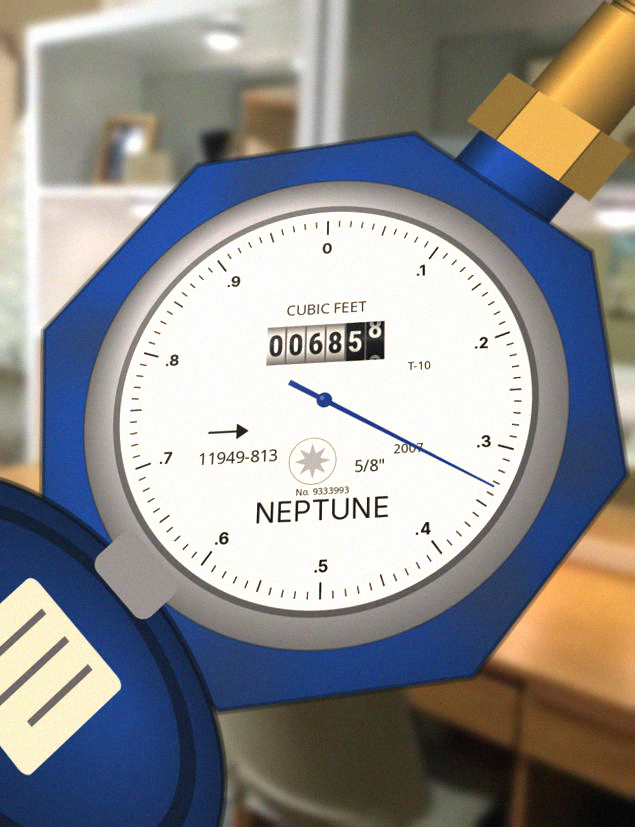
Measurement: 6858.33ft³
